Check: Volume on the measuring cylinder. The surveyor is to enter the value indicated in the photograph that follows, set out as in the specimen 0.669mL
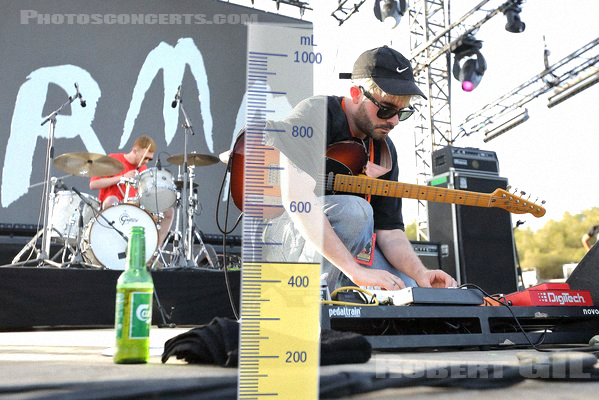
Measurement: 450mL
